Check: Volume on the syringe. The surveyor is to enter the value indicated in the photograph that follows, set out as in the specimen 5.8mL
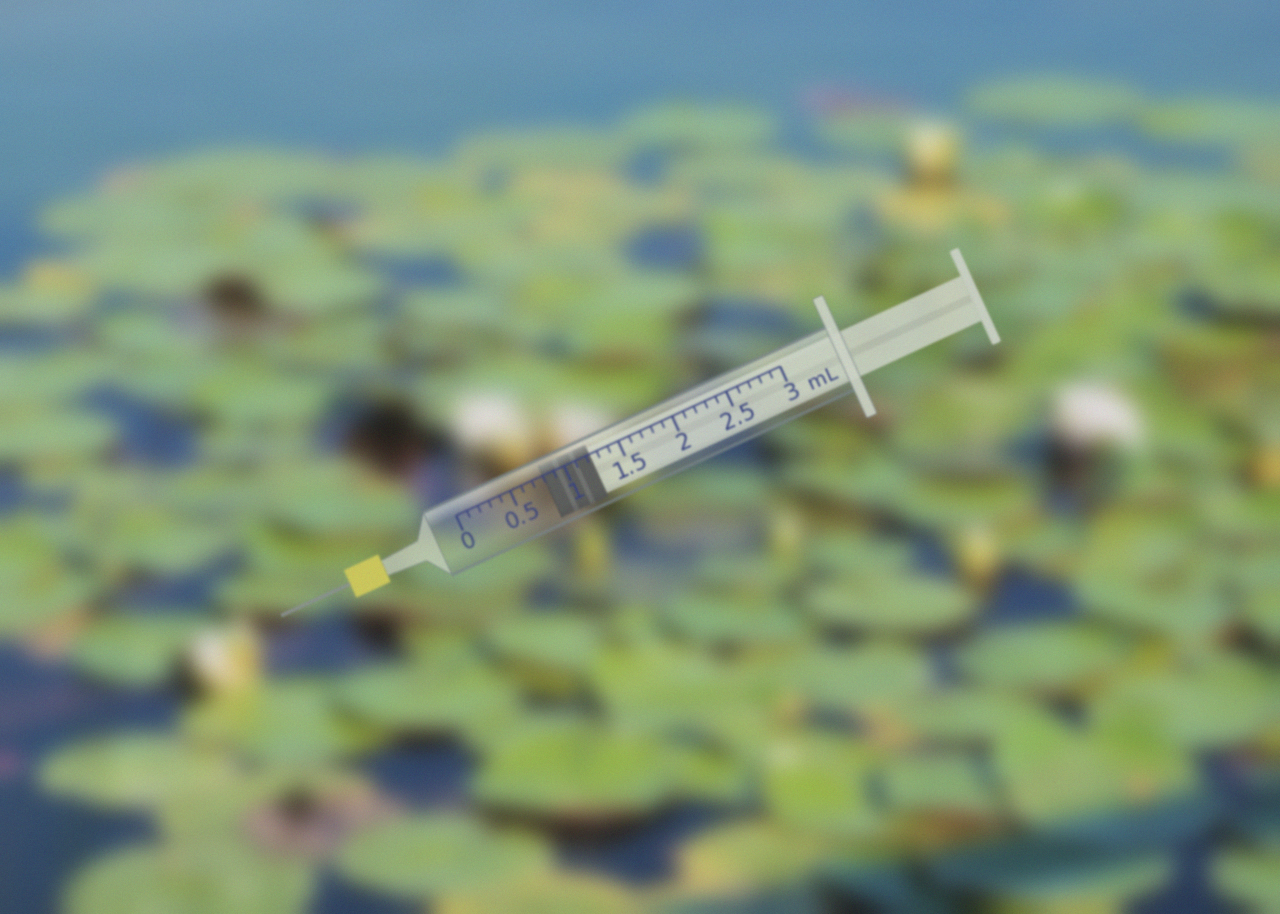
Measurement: 0.8mL
